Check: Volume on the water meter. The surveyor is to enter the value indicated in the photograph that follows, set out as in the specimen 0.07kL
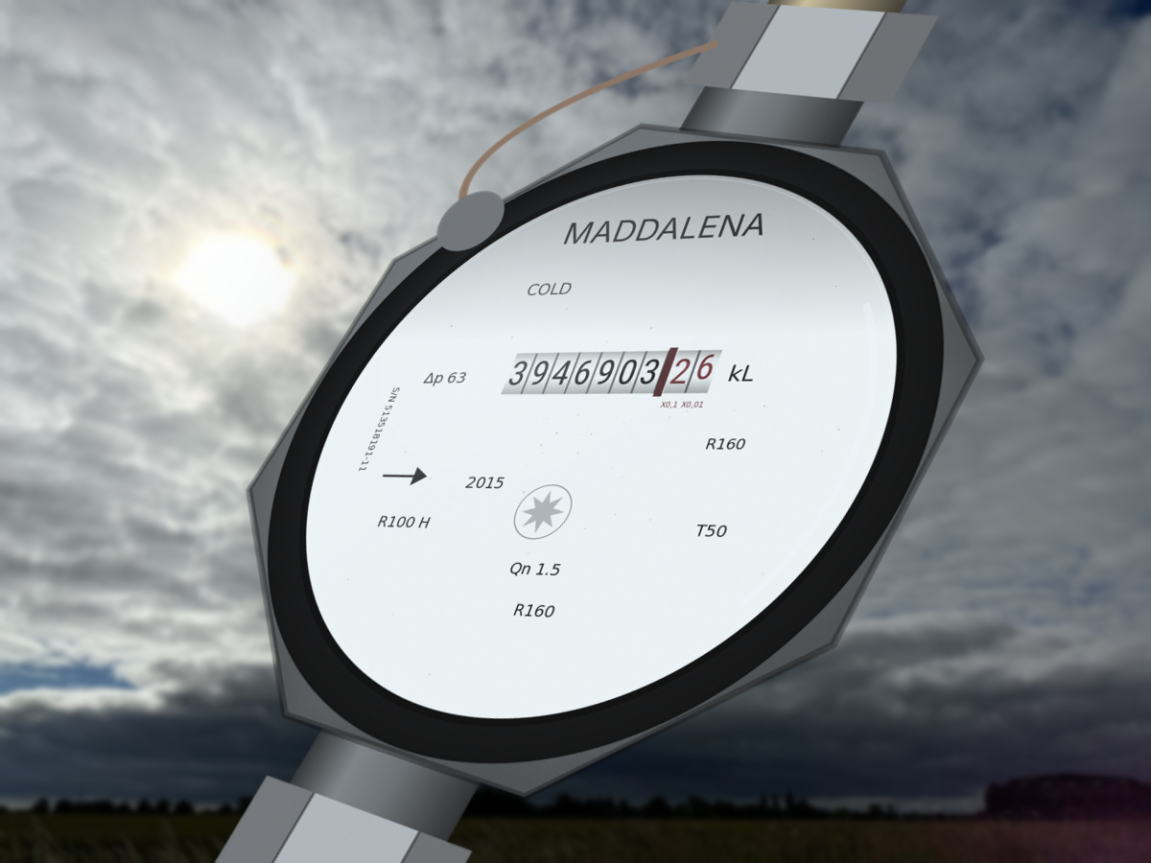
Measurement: 3946903.26kL
